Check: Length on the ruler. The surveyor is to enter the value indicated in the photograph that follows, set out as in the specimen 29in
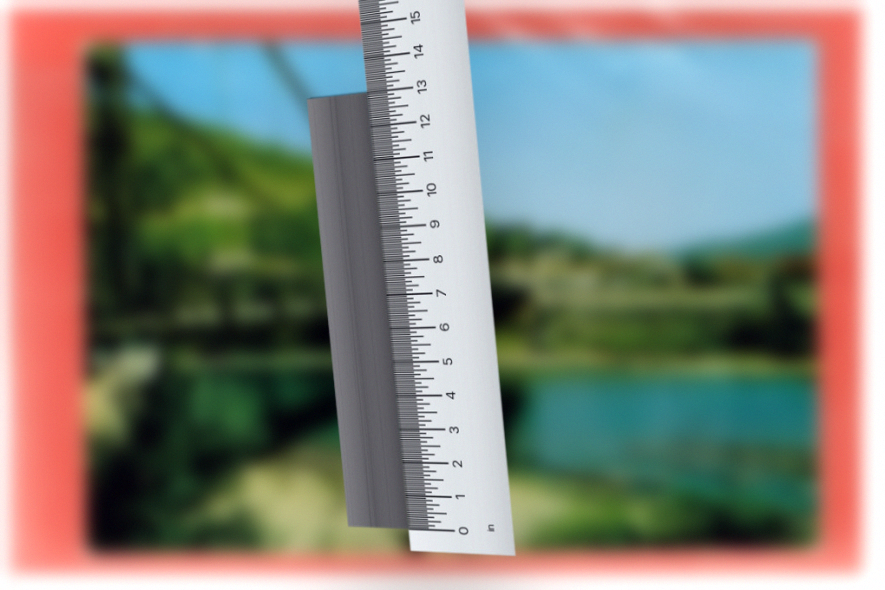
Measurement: 13in
